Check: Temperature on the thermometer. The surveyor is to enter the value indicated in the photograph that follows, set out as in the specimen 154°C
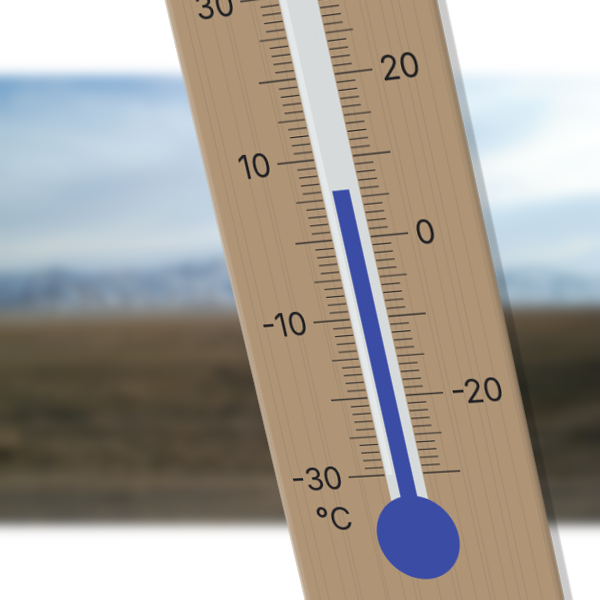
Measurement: 6°C
